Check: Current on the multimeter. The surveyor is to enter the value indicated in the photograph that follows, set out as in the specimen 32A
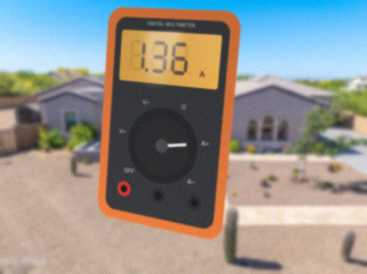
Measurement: 1.36A
